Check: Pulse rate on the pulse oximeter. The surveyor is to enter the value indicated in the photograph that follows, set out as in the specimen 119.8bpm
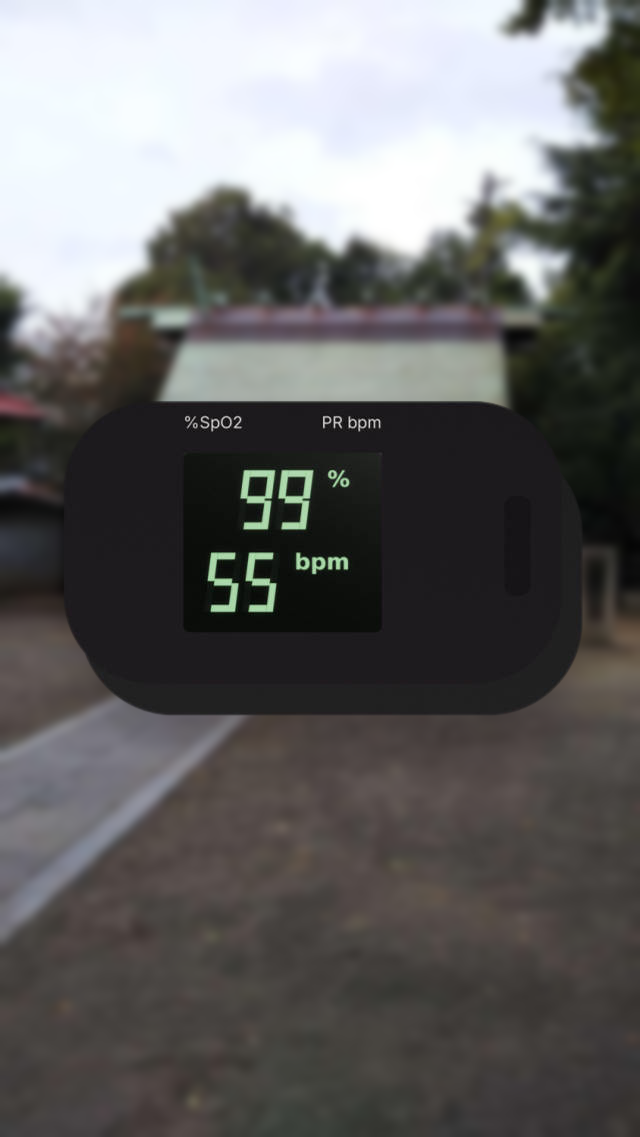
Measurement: 55bpm
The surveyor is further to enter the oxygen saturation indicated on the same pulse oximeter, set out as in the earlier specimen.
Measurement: 99%
